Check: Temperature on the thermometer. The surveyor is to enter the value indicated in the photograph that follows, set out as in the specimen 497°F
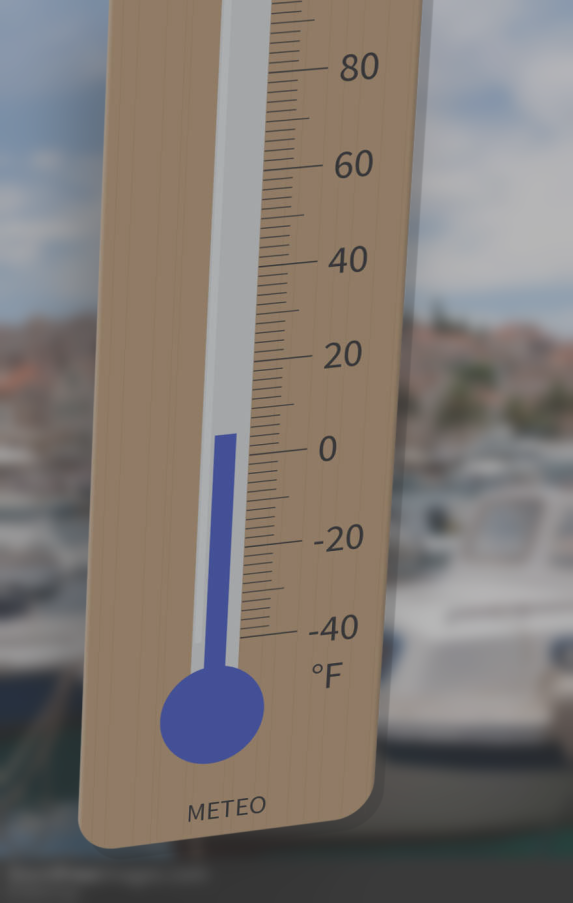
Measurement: 5°F
